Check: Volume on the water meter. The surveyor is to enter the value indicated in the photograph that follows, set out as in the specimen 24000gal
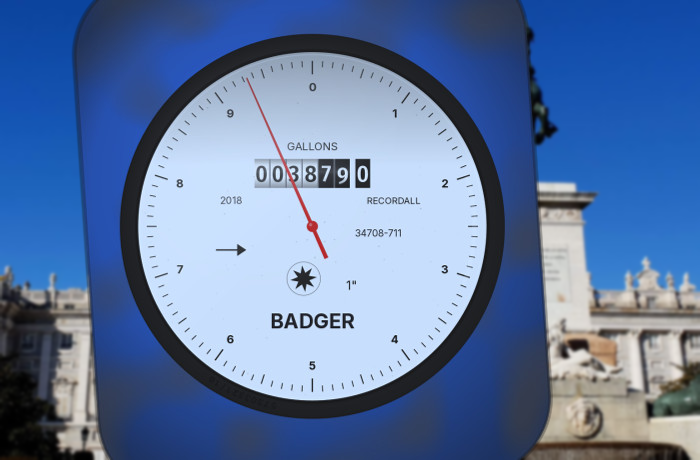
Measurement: 38789.3gal
